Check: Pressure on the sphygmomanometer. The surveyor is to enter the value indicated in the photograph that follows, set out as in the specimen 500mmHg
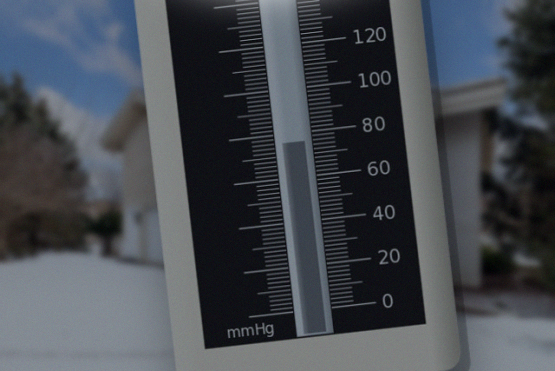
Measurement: 76mmHg
